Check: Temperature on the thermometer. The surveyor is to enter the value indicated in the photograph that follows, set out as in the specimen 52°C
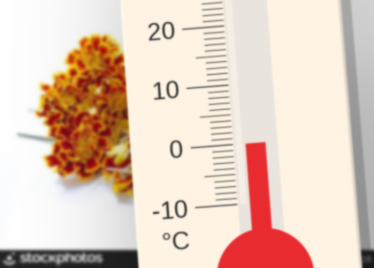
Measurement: 0°C
